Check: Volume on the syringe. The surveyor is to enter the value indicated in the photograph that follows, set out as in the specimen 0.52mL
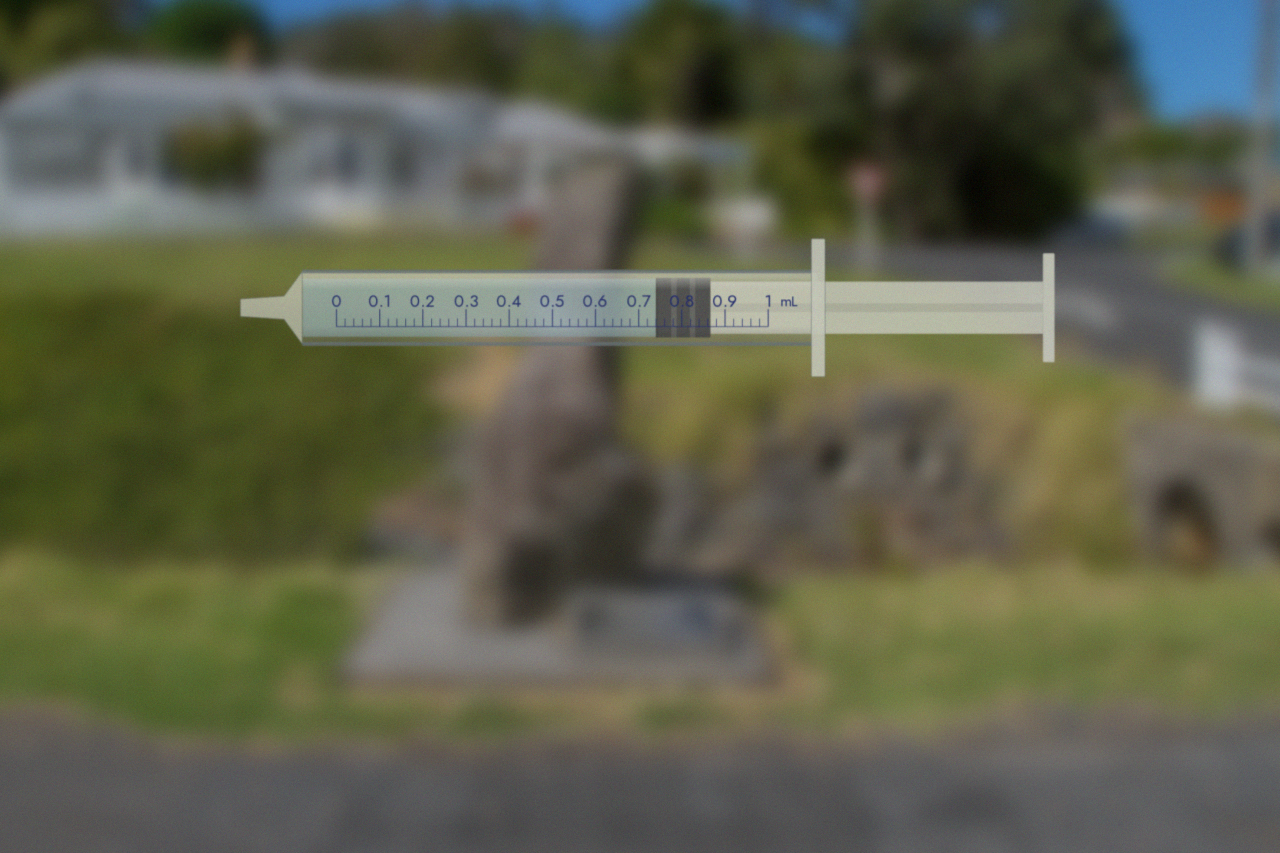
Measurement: 0.74mL
